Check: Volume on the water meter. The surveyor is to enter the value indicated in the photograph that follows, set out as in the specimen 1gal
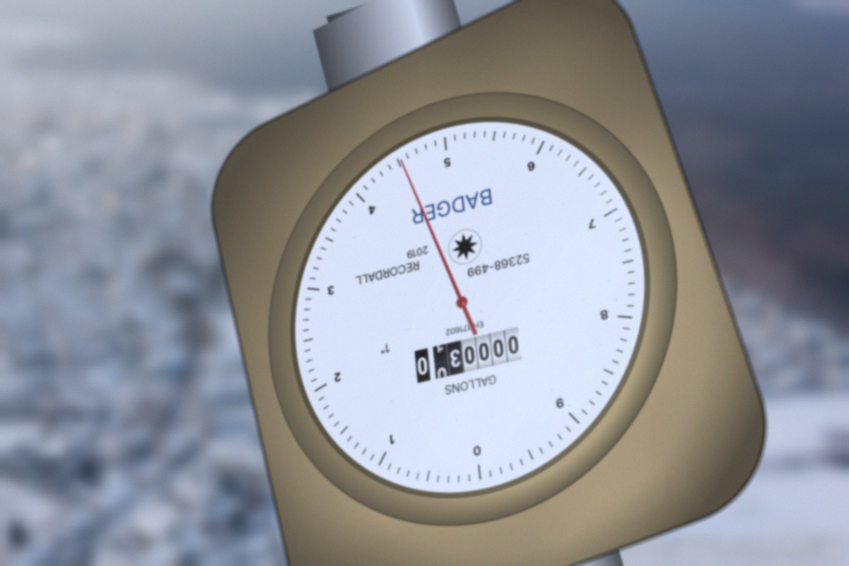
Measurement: 304.5gal
